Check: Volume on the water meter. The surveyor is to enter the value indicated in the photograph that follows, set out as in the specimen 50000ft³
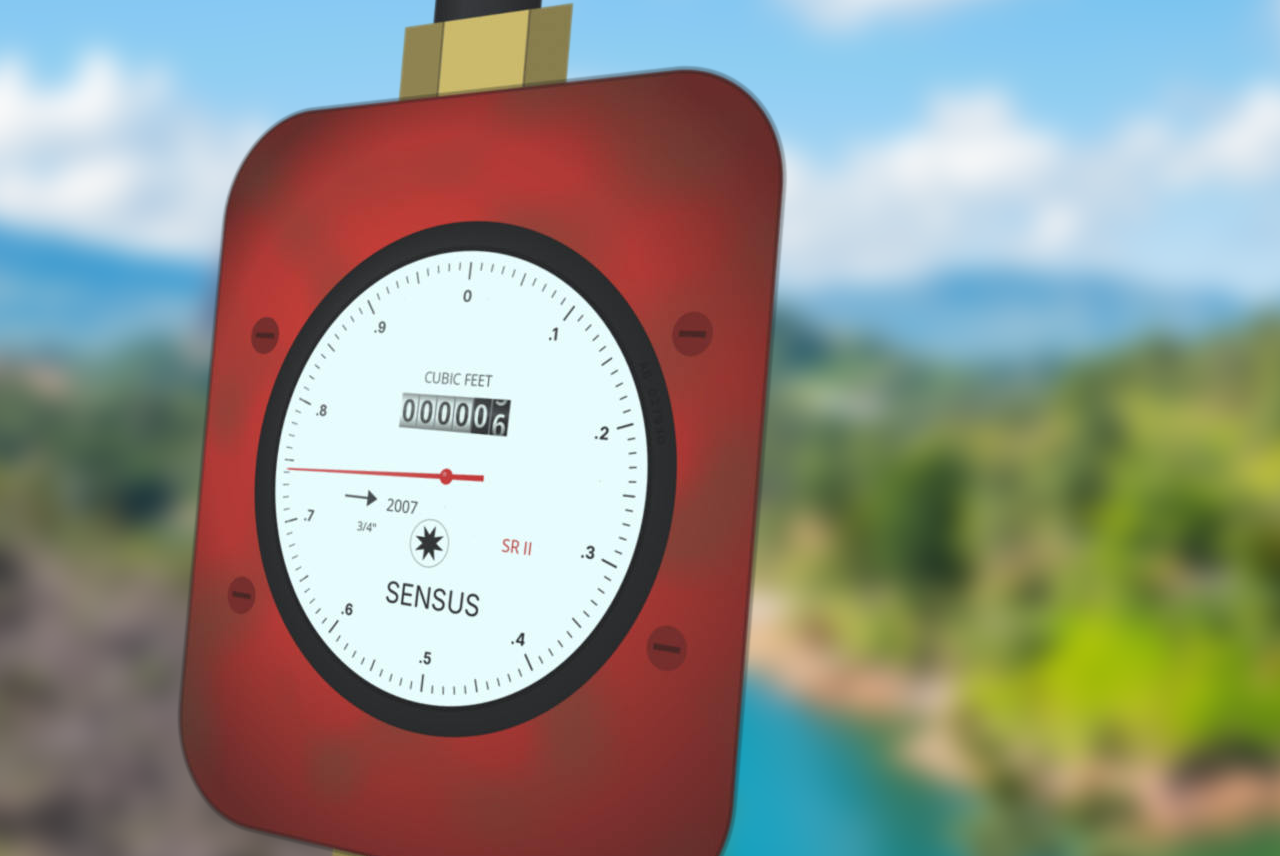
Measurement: 5.74ft³
